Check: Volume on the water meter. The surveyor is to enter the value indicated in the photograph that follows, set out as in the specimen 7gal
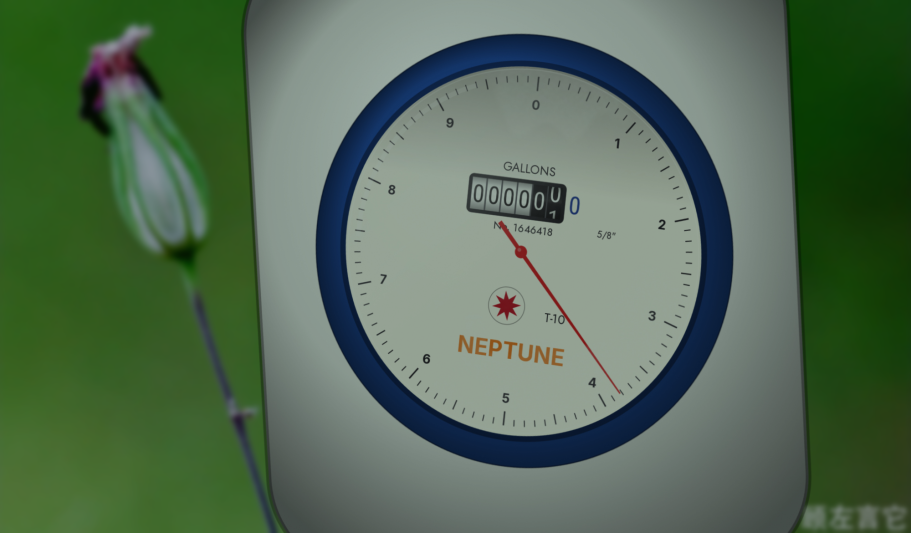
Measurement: 3.8gal
